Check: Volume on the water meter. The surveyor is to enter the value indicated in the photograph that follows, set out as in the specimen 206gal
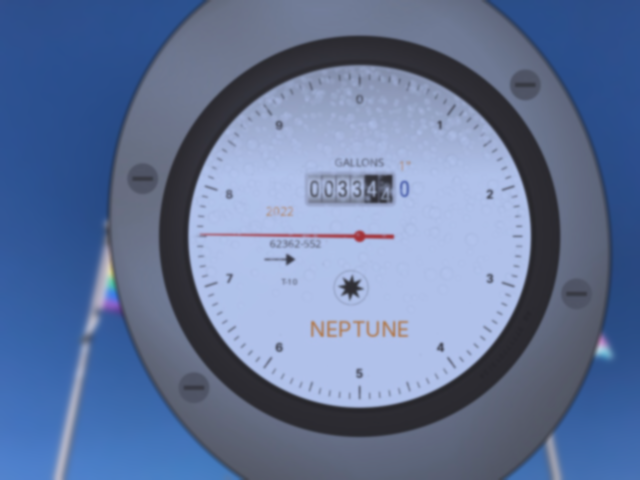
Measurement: 33437.5gal
